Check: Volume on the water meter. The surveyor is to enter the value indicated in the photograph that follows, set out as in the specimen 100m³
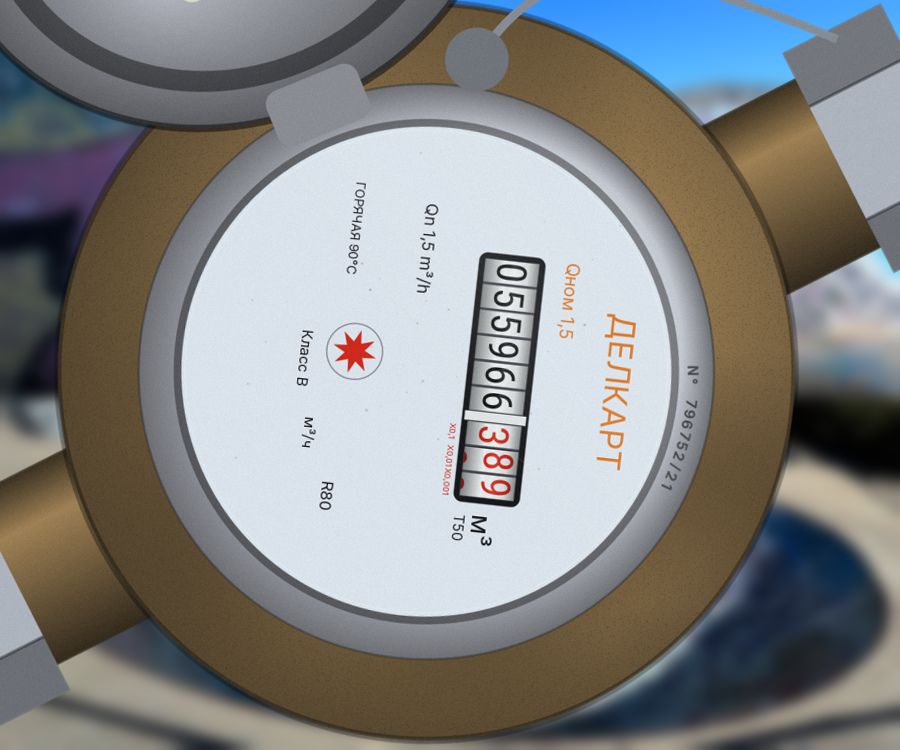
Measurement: 55966.389m³
